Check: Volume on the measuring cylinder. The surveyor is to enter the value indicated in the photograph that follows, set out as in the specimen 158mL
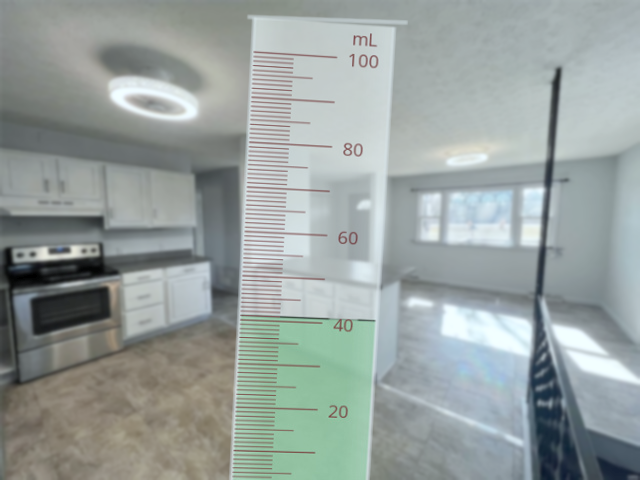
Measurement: 41mL
